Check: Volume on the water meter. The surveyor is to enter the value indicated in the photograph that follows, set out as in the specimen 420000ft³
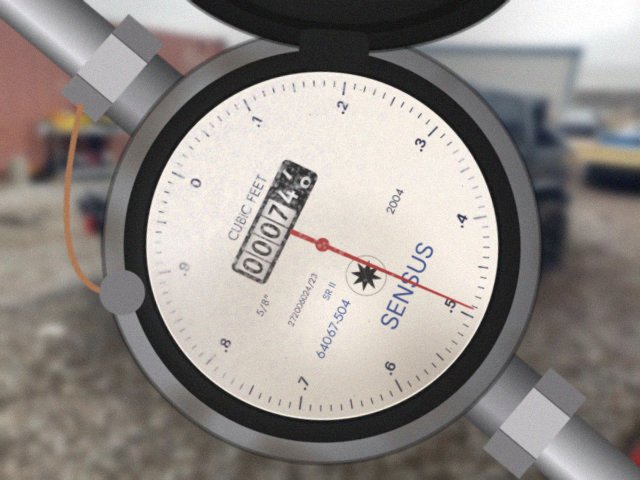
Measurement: 747.49ft³
